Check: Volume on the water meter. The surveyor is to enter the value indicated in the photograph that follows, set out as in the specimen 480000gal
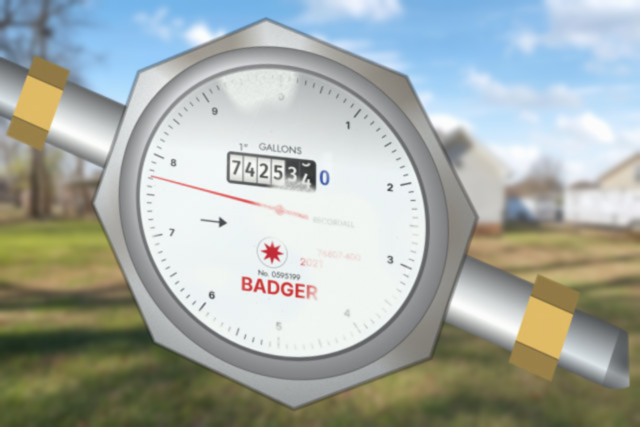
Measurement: 7425337.7gal
